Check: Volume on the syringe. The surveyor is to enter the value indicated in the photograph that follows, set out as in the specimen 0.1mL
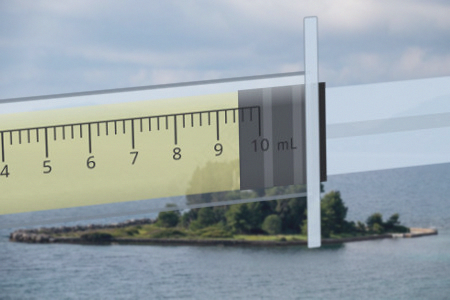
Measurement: 9.5mL
